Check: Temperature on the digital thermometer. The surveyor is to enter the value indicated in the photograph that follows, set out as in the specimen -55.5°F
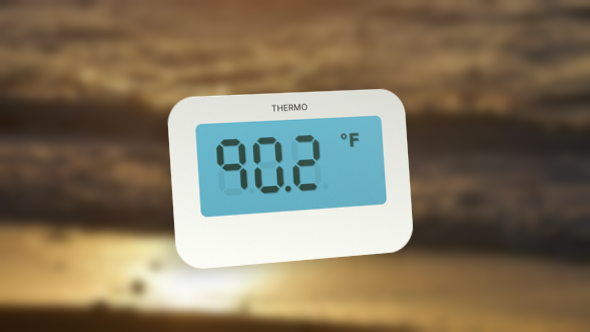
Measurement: 90.2°F
